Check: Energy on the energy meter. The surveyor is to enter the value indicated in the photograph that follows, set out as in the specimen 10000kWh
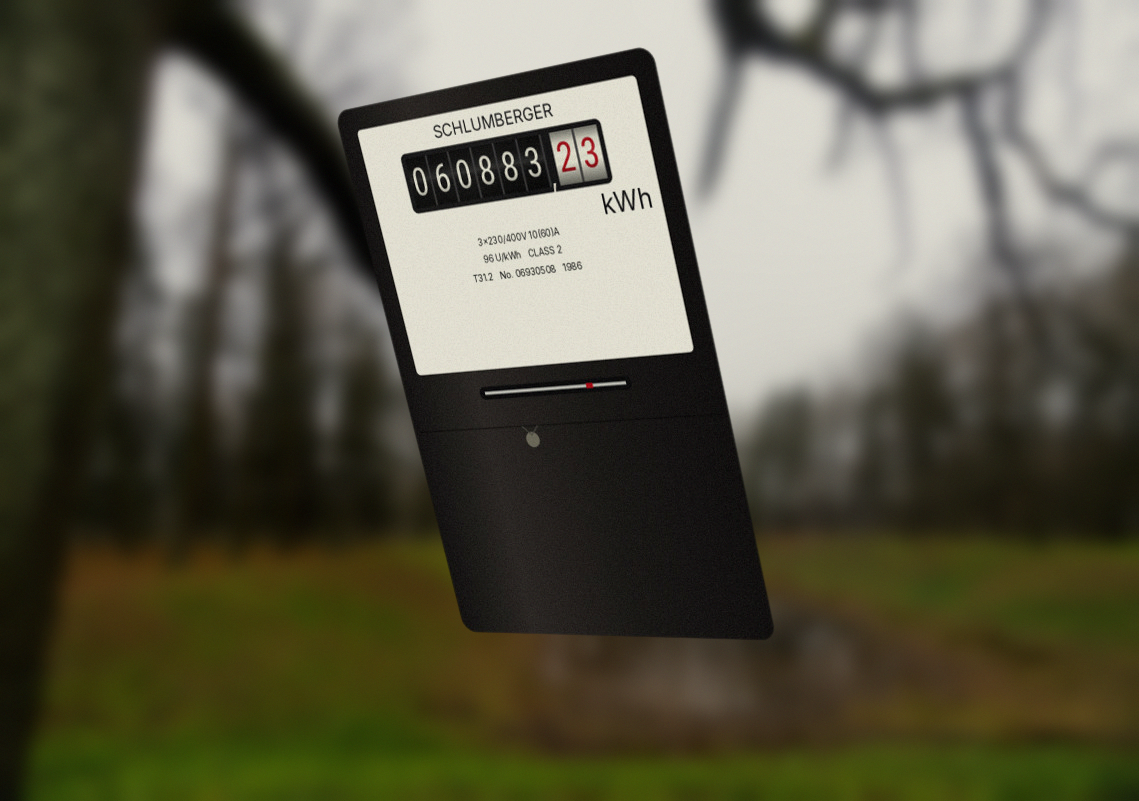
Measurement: 60883.23kWh
